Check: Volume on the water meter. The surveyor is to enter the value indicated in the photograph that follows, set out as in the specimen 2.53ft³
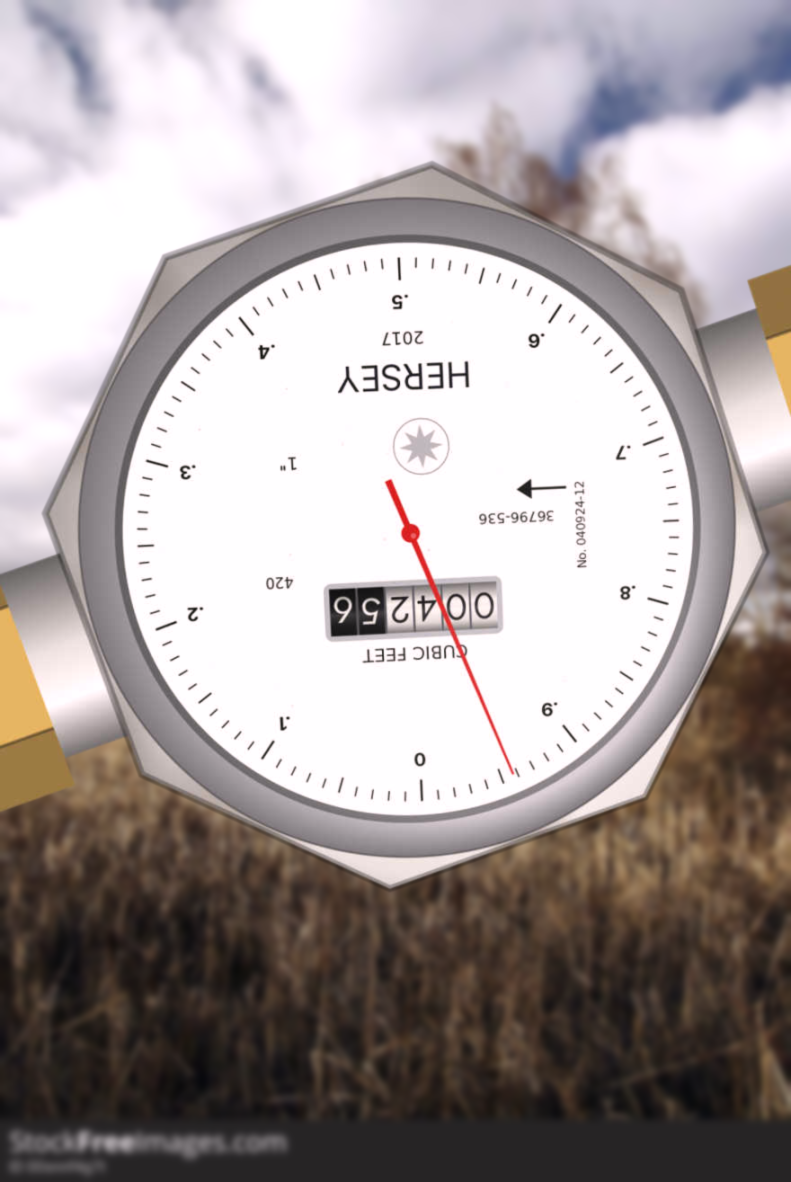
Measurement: 4255.94ft³
